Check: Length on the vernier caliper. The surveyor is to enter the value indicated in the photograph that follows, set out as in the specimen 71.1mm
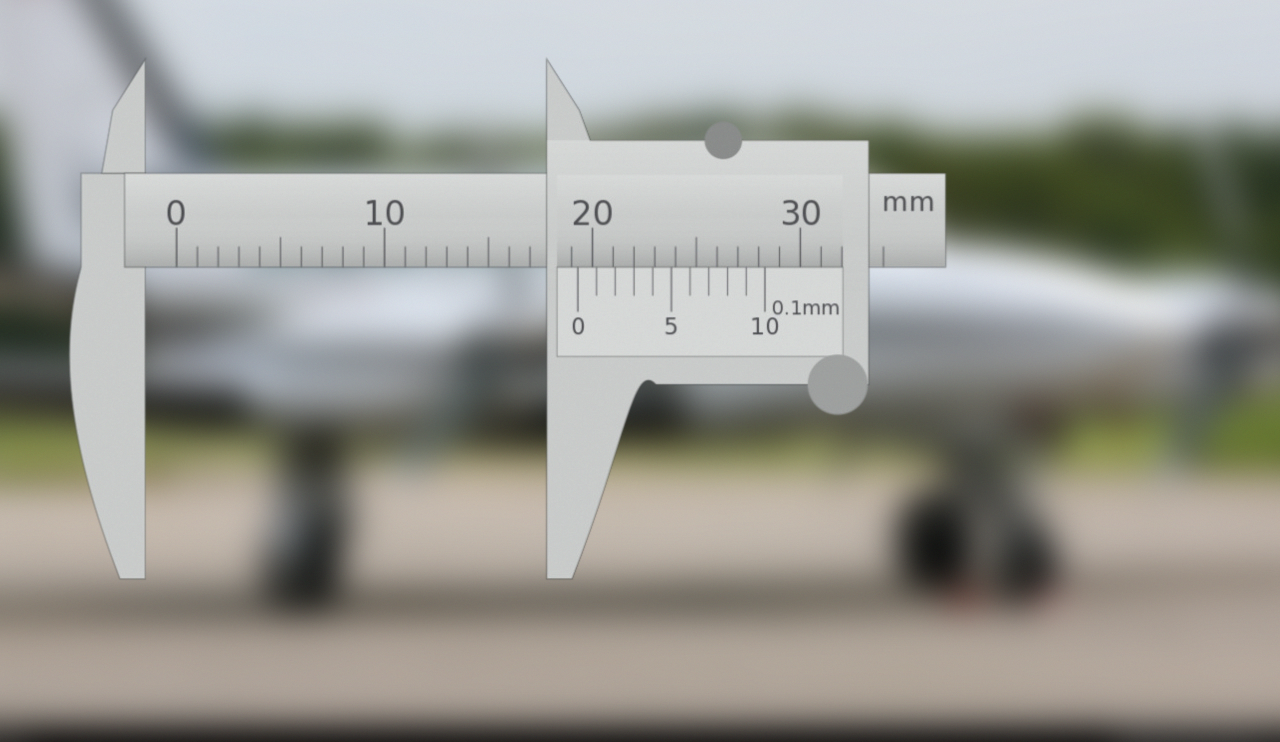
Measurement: 19.3mm
